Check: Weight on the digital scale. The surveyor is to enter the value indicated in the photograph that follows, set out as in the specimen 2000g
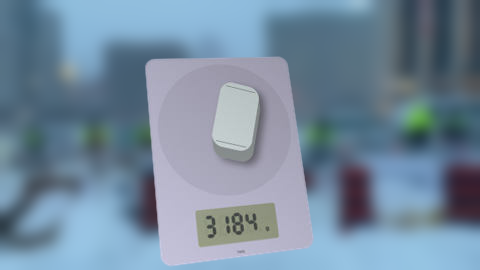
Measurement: 3184g
